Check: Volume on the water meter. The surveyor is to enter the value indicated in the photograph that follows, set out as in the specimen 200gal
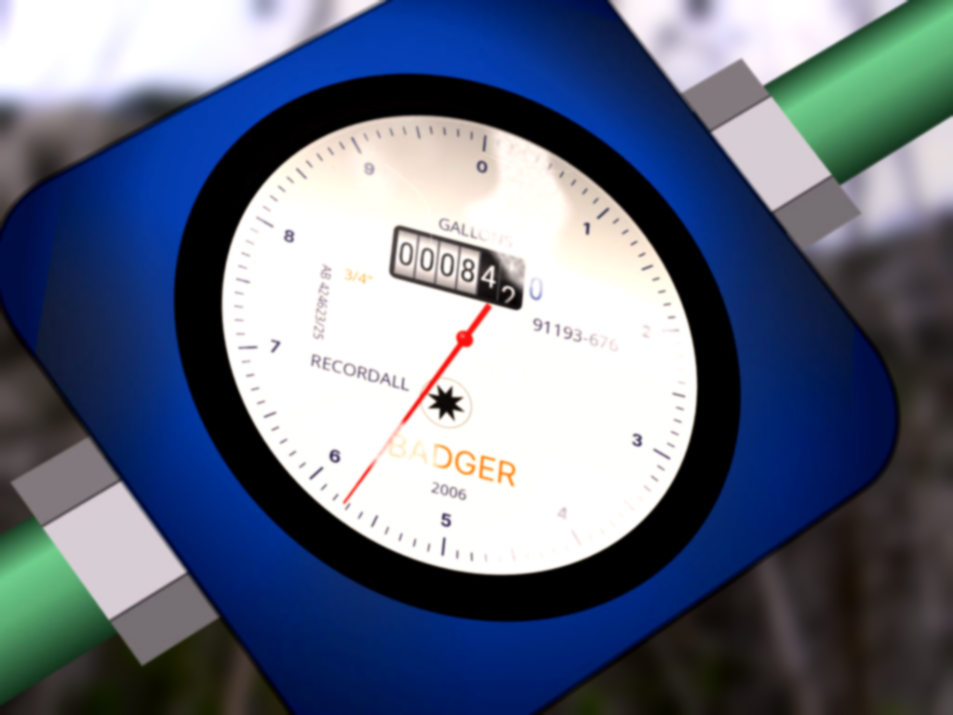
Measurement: 8415.7gal
